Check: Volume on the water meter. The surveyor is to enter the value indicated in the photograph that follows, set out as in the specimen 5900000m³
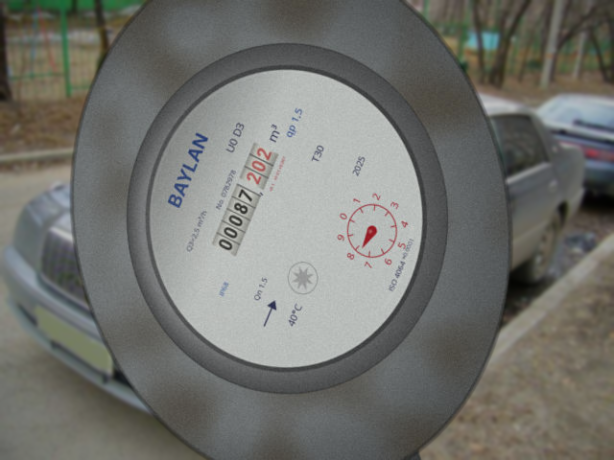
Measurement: 87.2027m³
